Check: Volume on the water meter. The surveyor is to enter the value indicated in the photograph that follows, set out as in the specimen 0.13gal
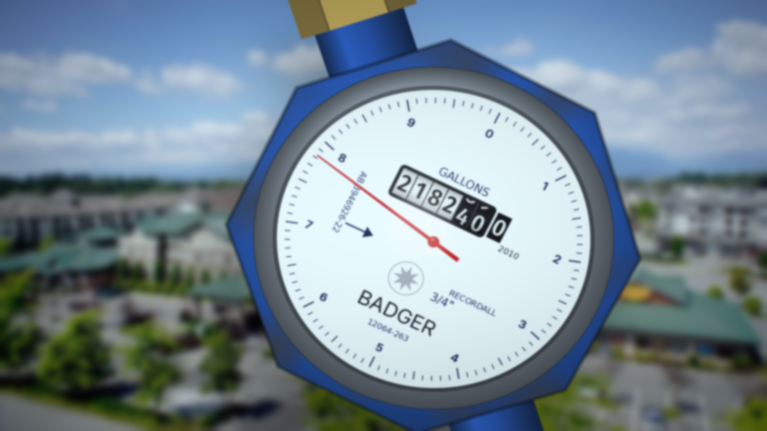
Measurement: 2182397.8gal
